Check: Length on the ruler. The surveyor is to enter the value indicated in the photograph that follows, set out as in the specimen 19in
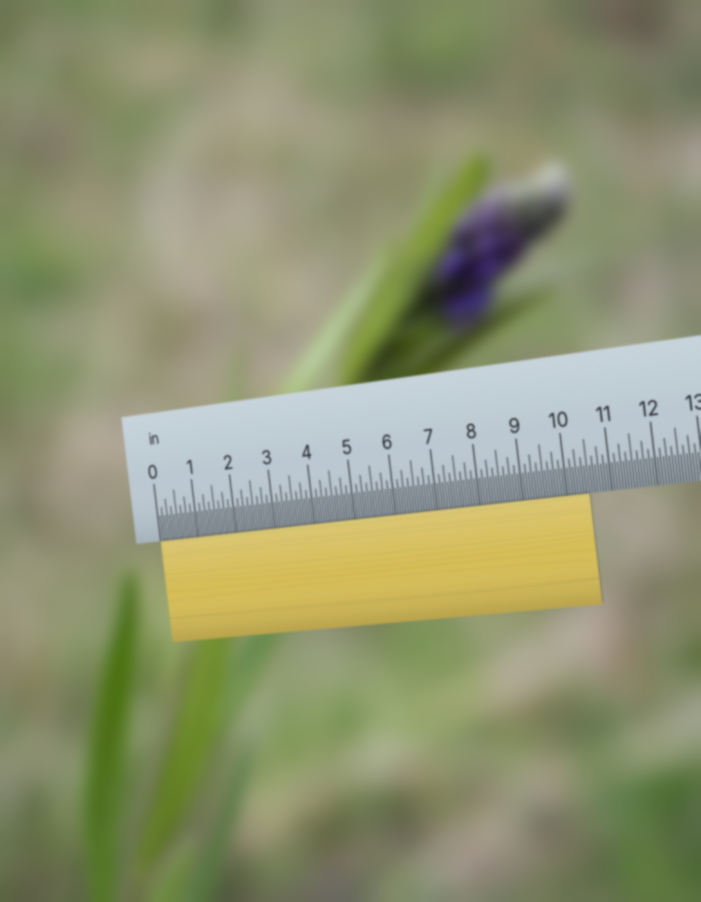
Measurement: 10.5in
